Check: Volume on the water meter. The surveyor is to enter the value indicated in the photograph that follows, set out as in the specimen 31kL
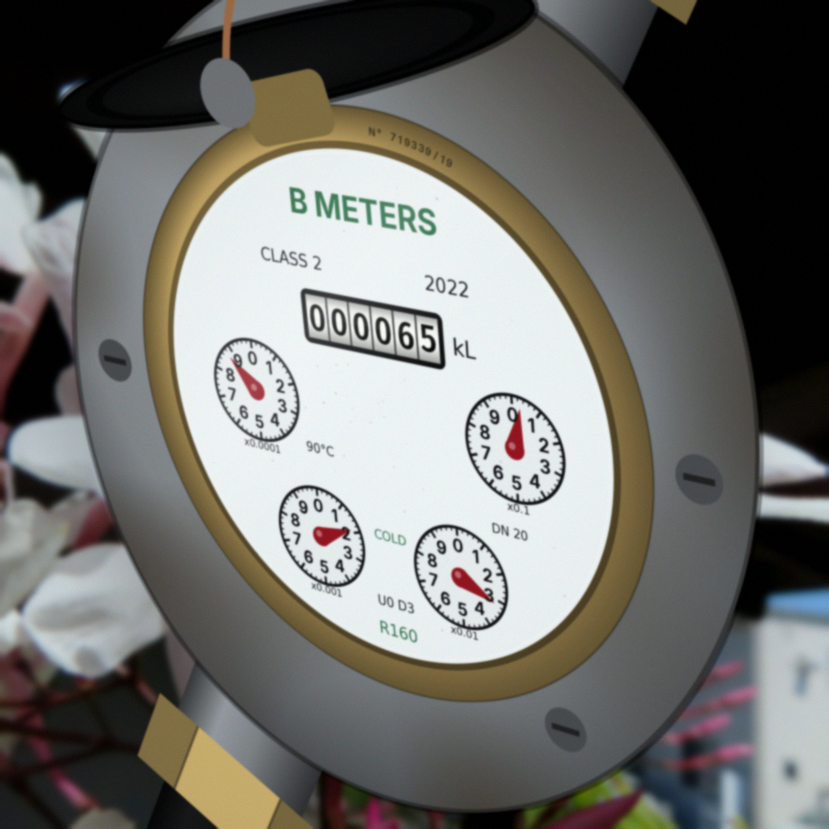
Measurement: 65.0318kL
